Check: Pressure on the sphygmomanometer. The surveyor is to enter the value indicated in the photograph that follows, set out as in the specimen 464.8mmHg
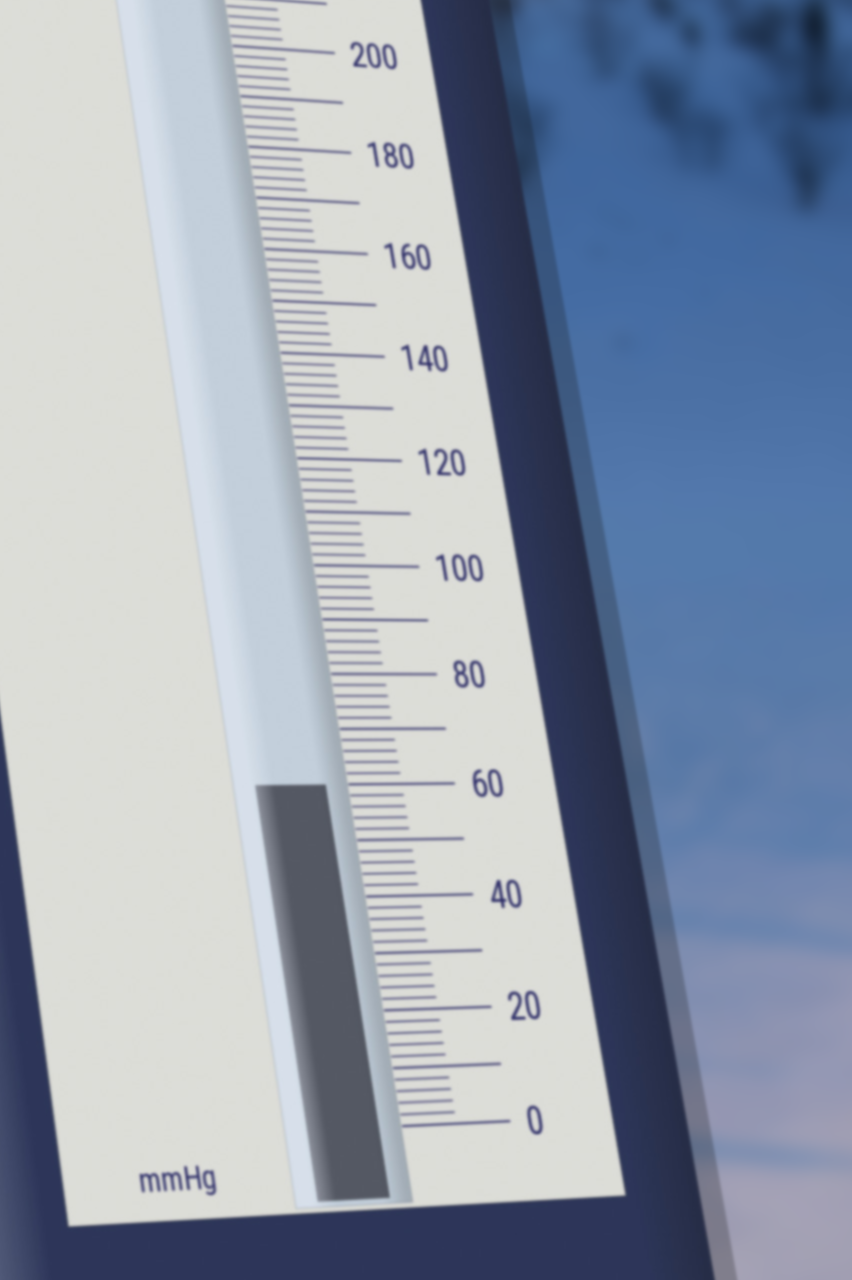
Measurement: 60mmHg
